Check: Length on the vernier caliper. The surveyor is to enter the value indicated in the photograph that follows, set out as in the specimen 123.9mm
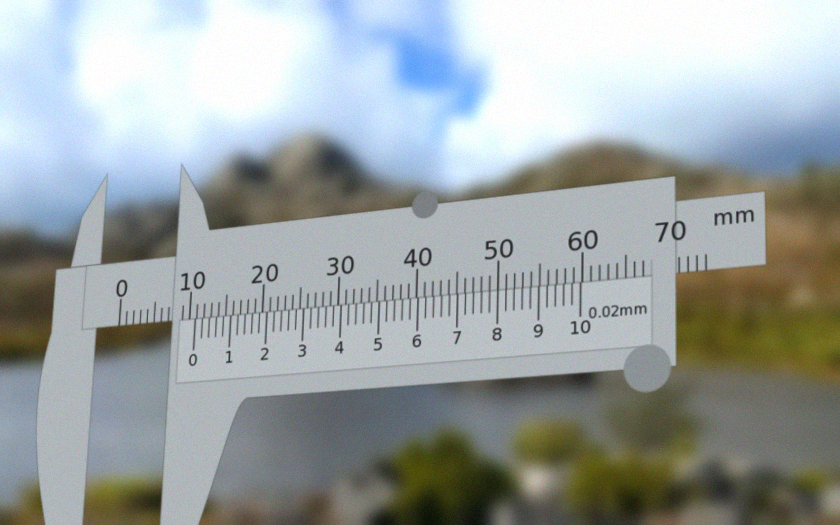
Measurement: 10.8mm
